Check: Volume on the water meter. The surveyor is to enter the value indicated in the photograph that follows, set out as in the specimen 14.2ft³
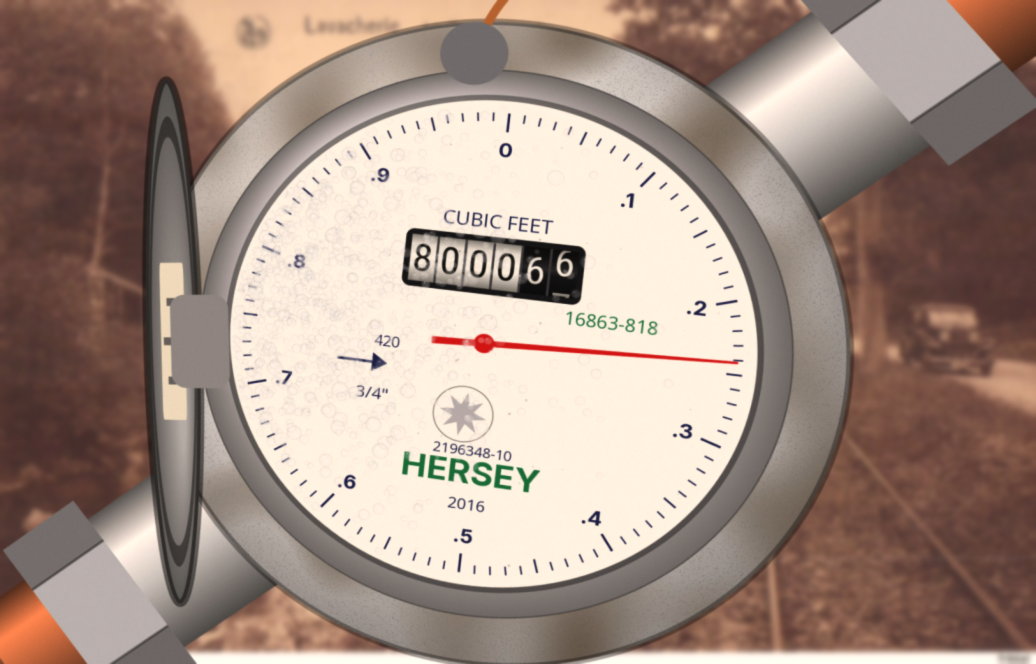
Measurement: 800066.24ft³
